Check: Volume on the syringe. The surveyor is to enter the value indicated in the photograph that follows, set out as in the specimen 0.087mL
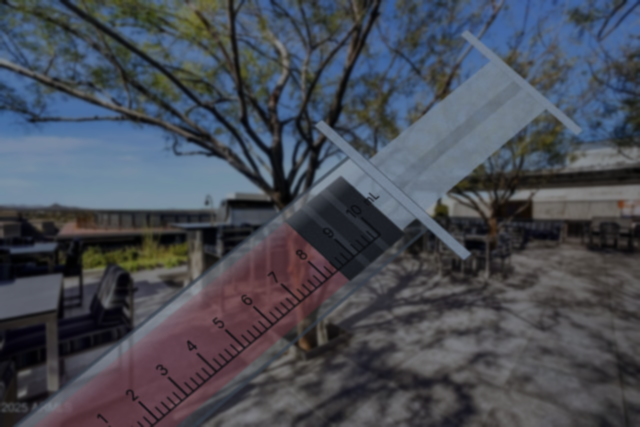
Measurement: 8.4mL
